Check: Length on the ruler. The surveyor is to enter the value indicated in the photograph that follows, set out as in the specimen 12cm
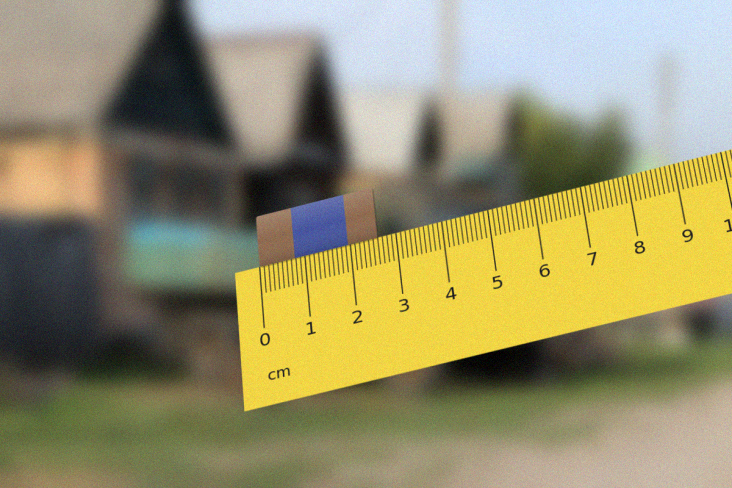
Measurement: 2.6cm
